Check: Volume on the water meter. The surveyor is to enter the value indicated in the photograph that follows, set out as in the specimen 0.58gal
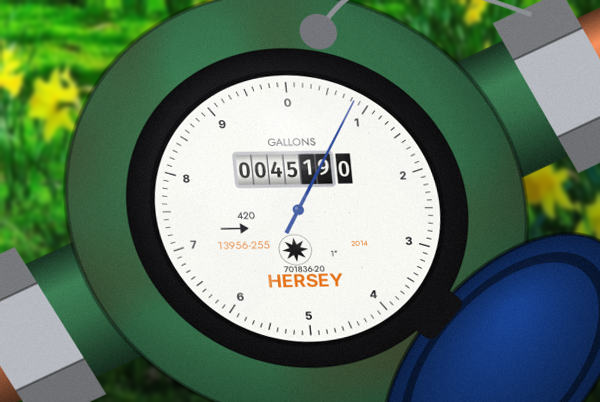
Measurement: 45190.8gal
